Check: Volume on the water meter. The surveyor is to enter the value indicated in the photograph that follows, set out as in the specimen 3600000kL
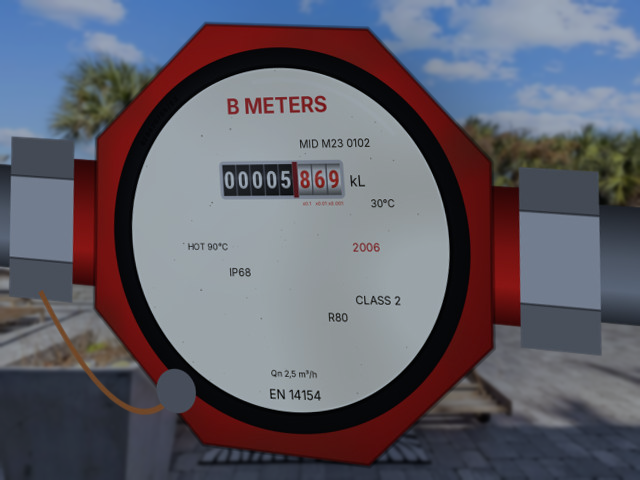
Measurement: 5.869kL
